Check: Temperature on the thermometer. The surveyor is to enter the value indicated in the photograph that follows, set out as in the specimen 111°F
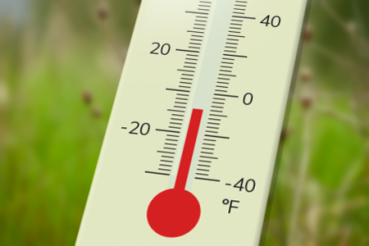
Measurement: -8°F
